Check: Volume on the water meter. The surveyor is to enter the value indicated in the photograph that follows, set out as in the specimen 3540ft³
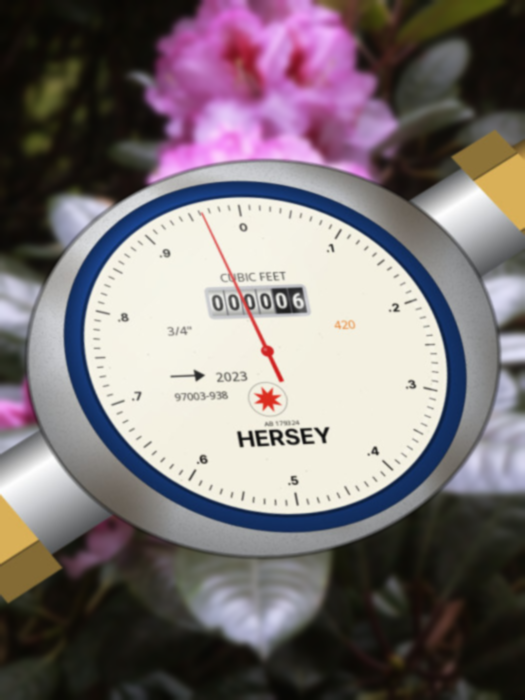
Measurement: 5.96ft³
